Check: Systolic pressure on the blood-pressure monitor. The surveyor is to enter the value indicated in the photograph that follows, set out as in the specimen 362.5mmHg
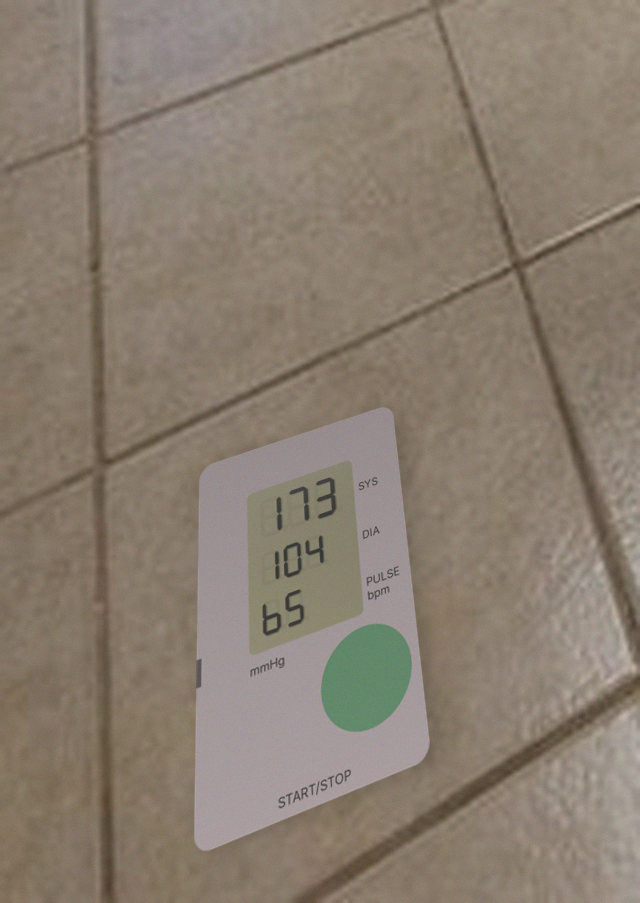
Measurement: 173mmHg
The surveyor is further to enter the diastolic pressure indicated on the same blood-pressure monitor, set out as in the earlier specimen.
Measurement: 104mmHg
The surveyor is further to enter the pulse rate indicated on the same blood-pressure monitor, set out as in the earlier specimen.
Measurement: 65bpm
